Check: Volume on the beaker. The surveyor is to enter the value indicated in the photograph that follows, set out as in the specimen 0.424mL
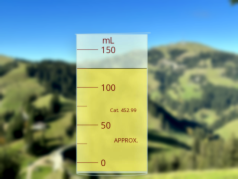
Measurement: 125mL
